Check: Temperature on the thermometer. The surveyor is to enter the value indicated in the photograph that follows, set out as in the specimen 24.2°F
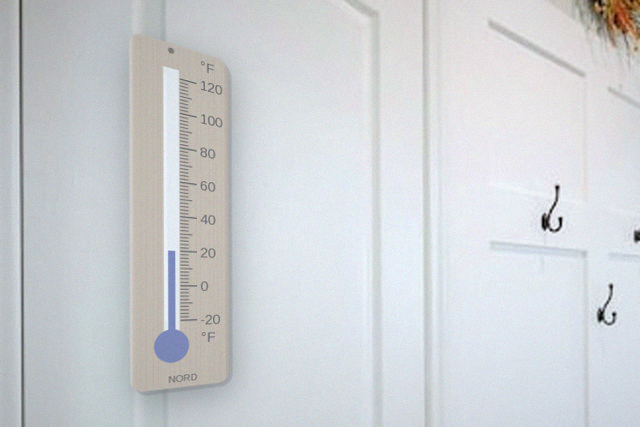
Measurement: 20°F
